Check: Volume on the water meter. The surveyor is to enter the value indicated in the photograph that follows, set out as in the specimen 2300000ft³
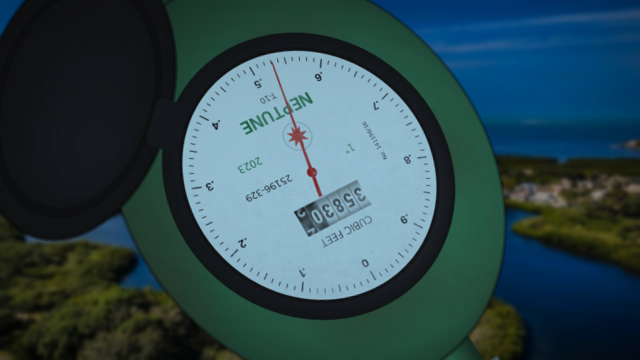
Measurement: 358302.53ft³
